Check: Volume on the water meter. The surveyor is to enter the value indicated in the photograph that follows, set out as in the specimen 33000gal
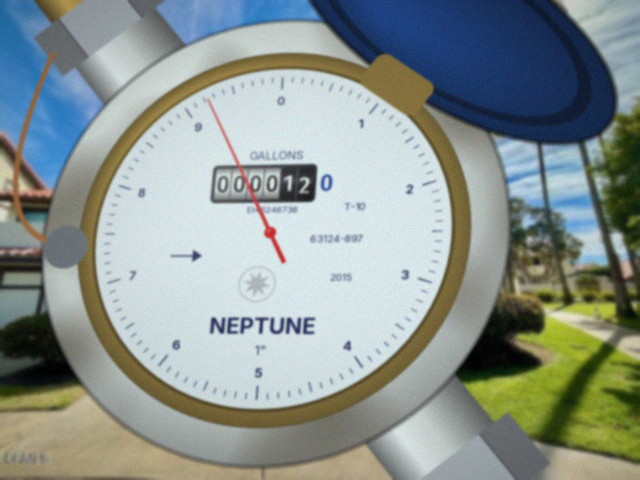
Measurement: 119.2gal
